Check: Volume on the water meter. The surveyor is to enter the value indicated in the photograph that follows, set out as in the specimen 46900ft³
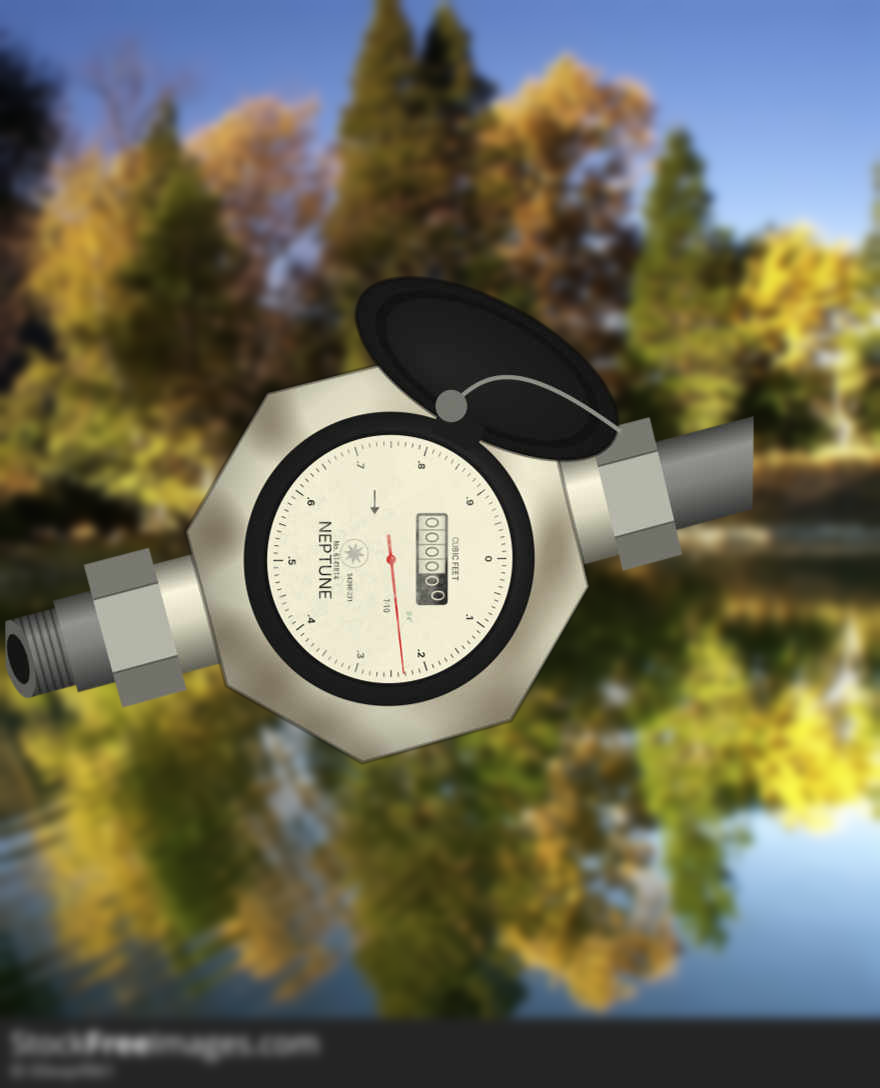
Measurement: 0.23ft³
